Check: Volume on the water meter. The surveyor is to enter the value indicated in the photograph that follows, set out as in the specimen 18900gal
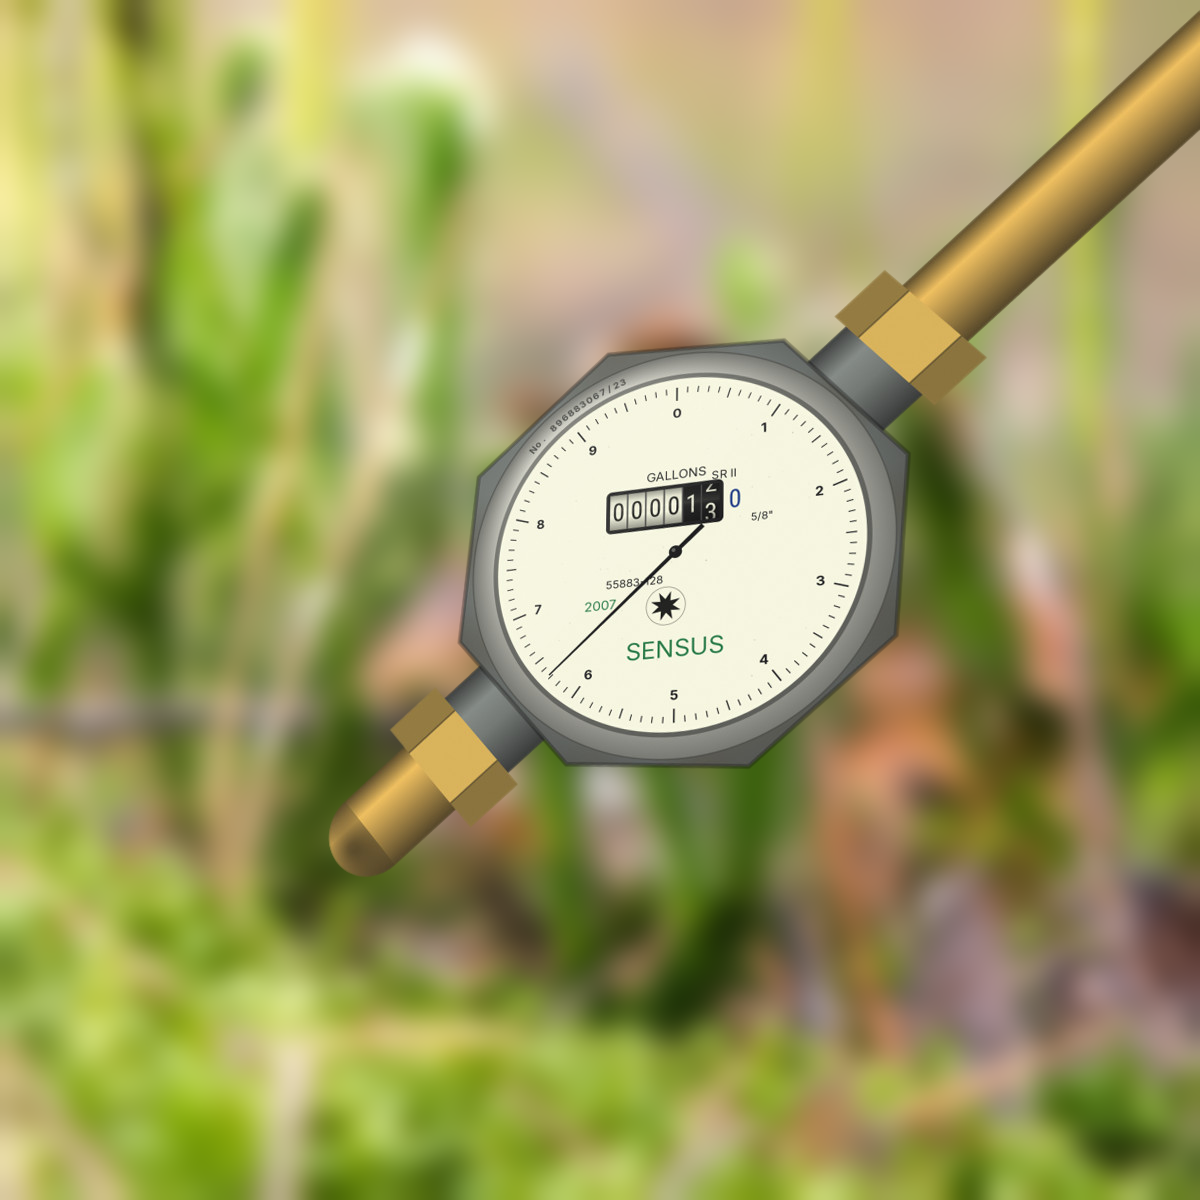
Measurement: 126.3gal
